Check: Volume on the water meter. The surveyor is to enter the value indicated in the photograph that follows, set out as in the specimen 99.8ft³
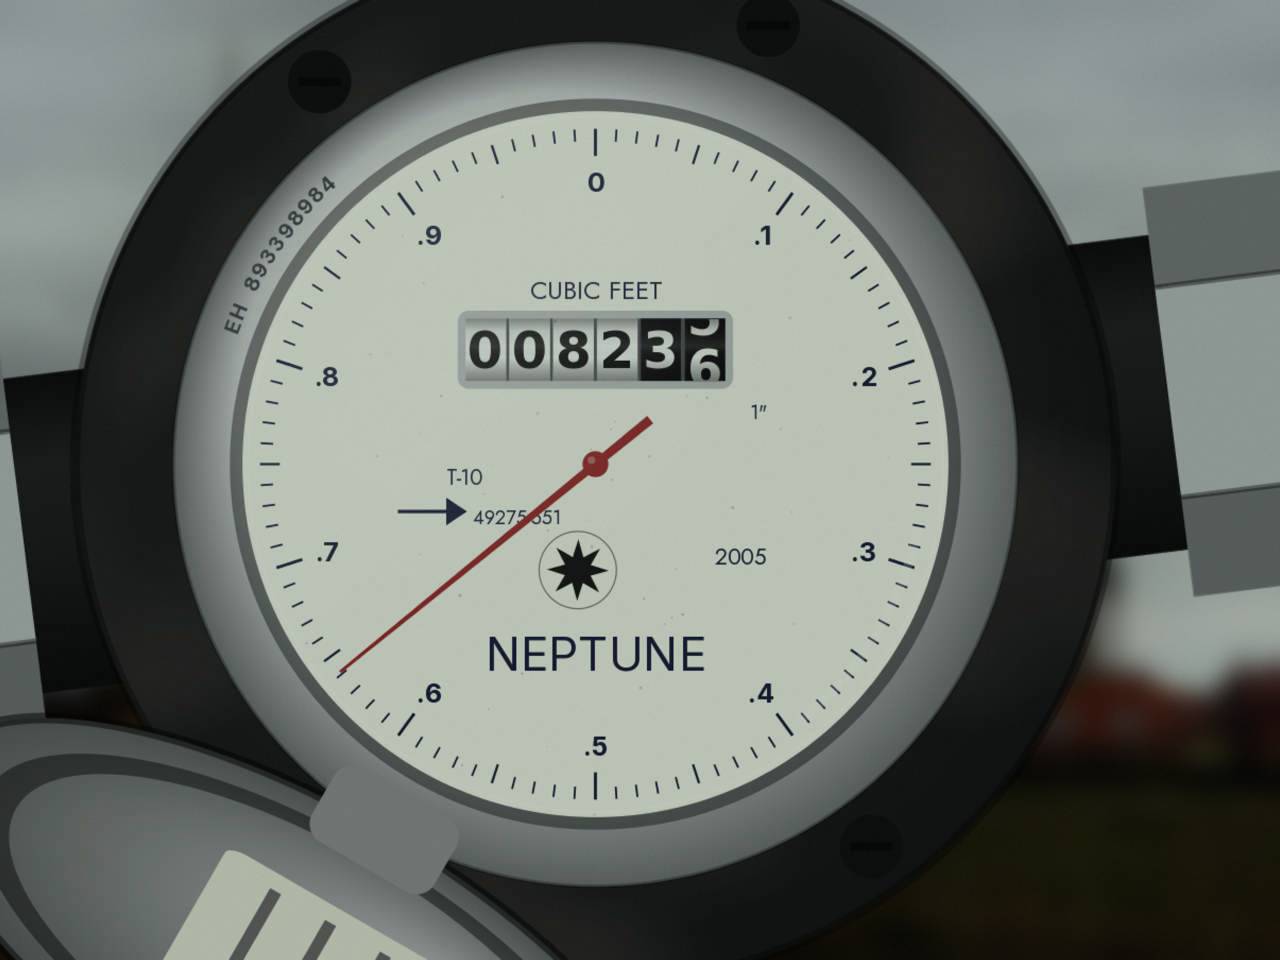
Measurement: 8235.64ft³
